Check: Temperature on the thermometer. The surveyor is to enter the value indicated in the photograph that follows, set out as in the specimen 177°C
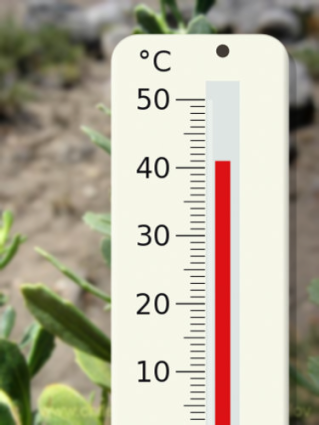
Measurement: 41°C
